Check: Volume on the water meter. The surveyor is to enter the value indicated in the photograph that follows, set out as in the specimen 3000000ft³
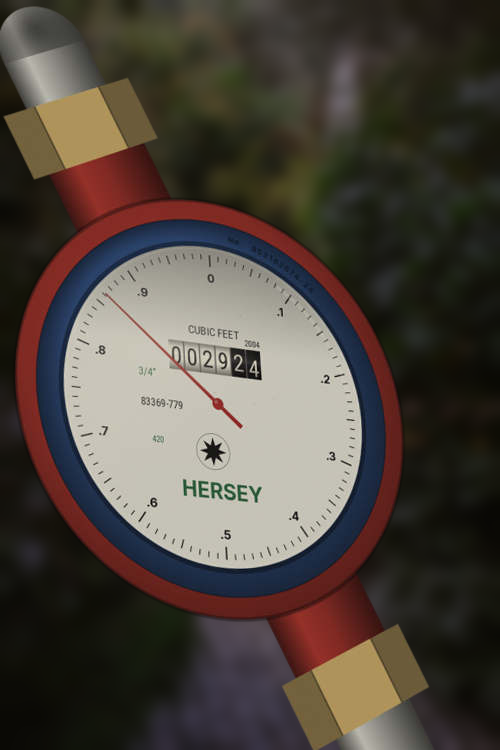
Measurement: 2923.86ft³
